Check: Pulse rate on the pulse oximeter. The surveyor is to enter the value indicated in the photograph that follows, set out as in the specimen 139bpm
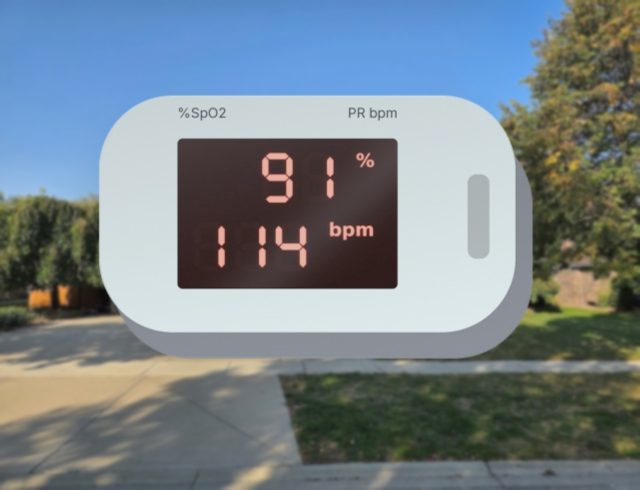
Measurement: 114bpm
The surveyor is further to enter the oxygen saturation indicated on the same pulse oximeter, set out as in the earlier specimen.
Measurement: 91%
